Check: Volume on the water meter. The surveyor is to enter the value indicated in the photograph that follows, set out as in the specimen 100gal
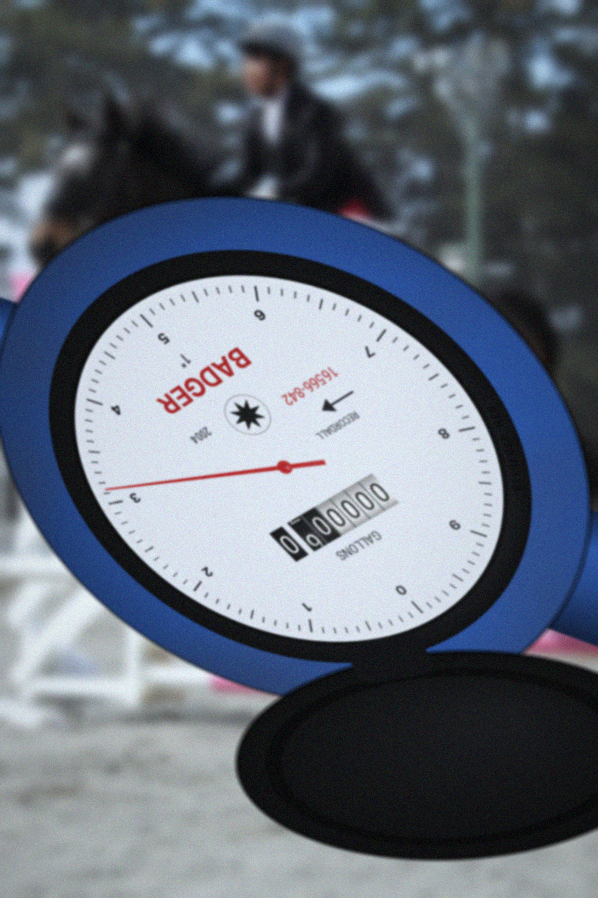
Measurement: 63.1gal
